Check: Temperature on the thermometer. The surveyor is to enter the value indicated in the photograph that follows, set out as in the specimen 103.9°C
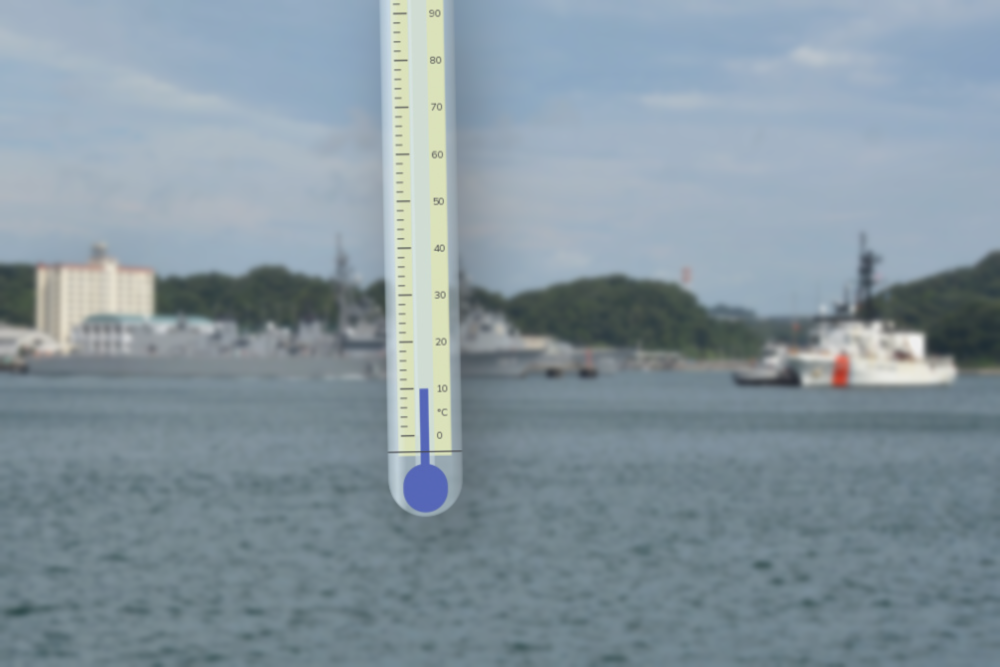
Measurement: 10°C
